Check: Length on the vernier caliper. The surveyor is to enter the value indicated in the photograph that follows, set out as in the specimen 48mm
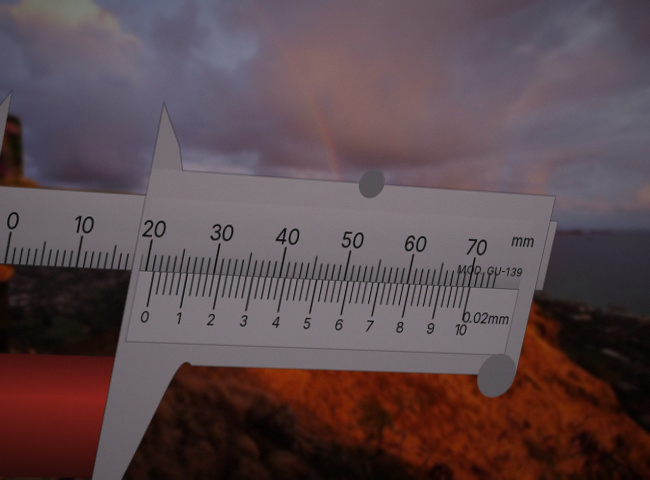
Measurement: 21.2mm
